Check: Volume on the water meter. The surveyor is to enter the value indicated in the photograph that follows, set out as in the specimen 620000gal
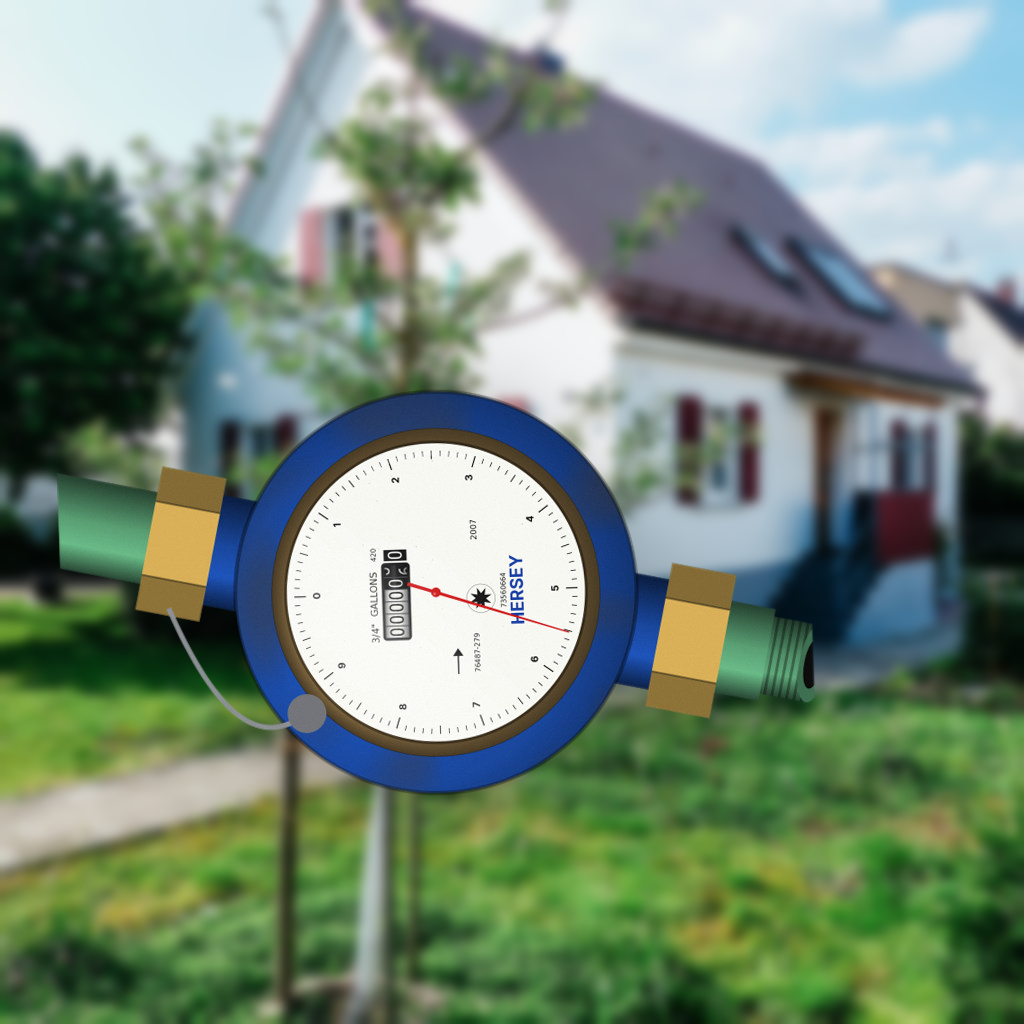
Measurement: 55.5gal
